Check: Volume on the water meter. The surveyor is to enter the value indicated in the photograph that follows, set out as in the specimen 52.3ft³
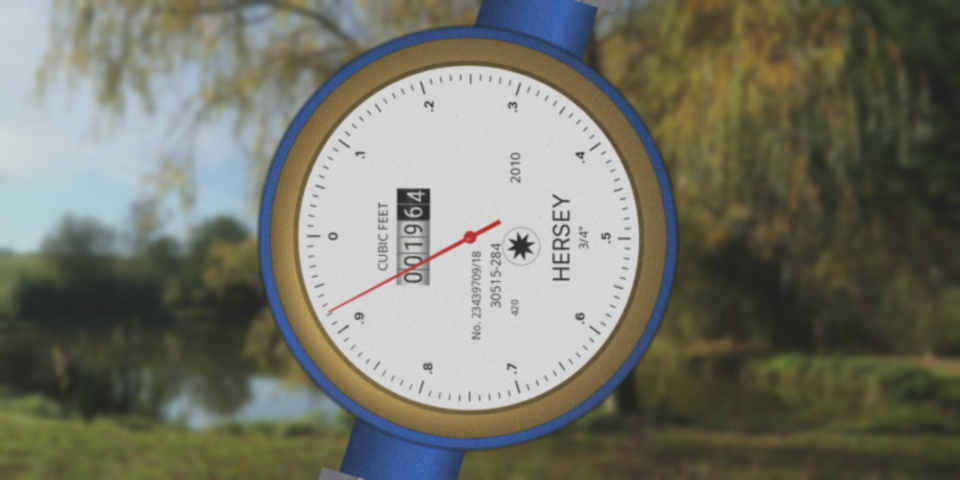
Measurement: 1963.92ft³
